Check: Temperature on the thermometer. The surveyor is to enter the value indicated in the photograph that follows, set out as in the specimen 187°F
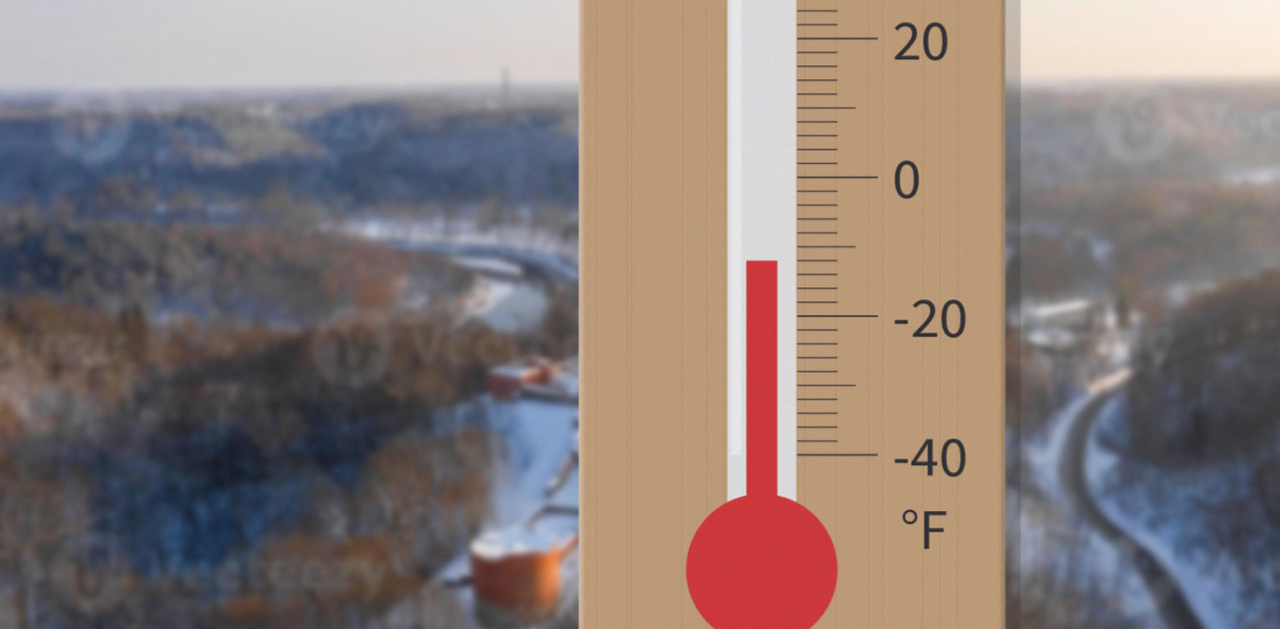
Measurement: -12°F
